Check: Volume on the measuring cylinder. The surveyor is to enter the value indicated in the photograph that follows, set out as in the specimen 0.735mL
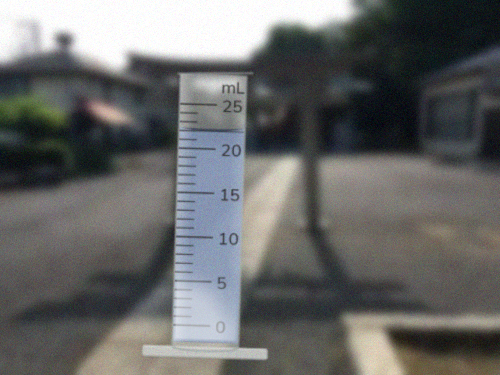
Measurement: 22mL
